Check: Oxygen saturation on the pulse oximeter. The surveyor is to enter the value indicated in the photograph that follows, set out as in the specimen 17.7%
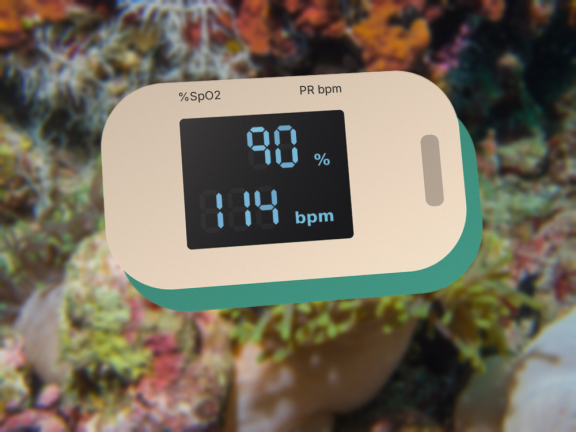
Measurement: 90%
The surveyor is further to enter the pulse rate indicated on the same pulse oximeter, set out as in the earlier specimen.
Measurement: 114bpm
